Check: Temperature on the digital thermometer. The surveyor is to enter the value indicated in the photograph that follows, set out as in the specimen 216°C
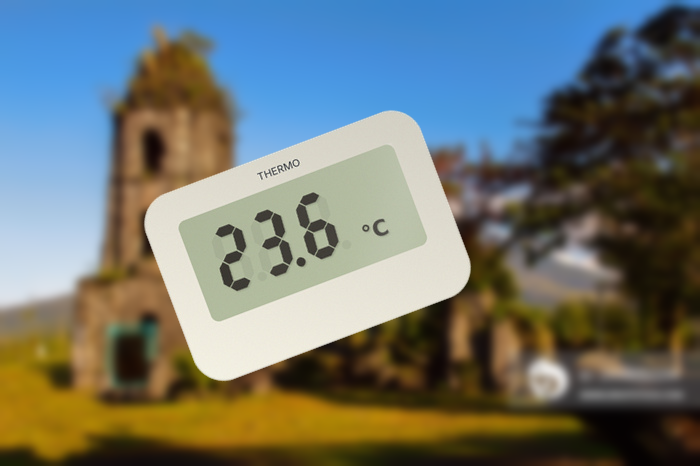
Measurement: 23.6°C
